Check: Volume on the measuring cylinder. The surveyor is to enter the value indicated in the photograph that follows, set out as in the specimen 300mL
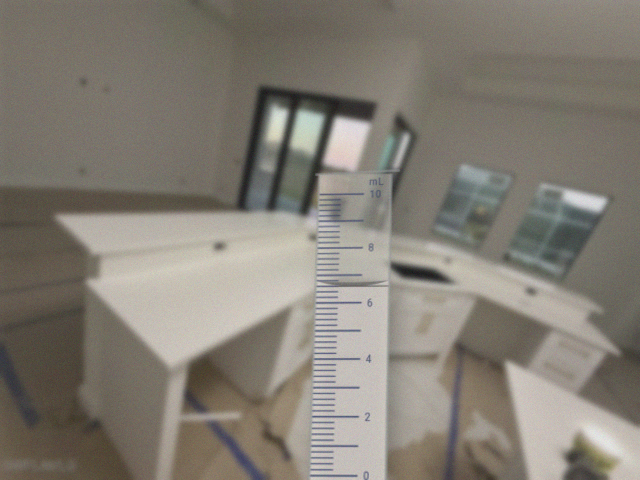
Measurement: 6.6mL
